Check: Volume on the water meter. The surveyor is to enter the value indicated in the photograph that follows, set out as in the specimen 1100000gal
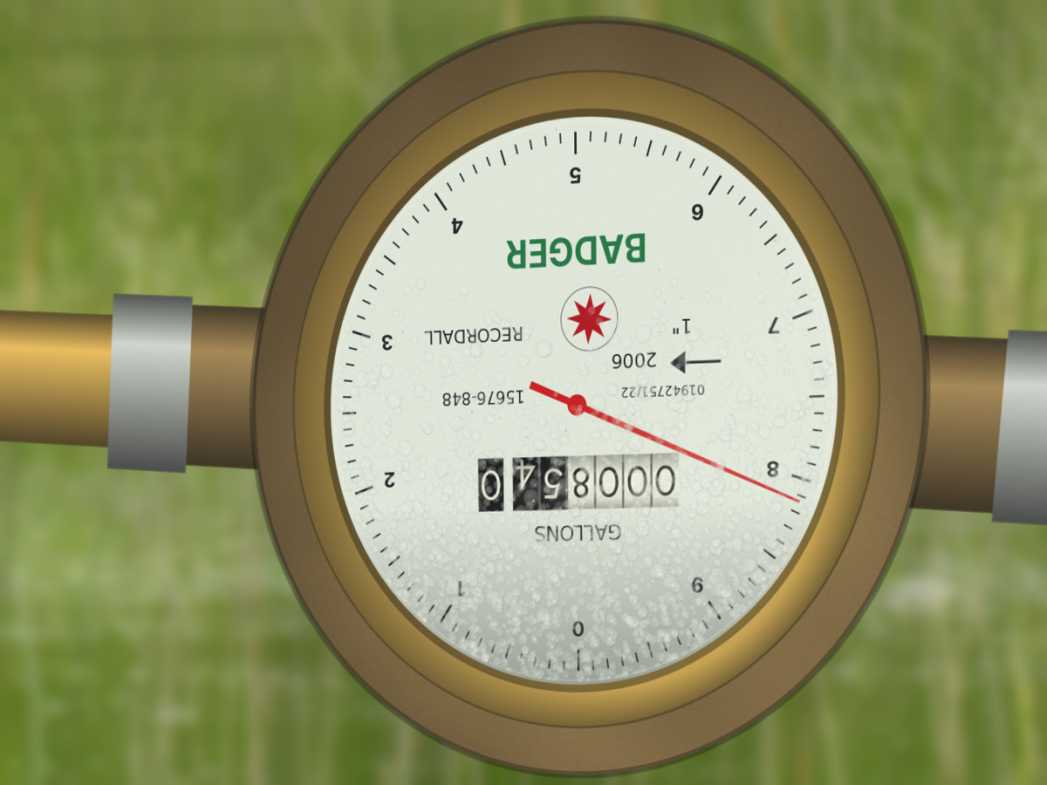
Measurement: 8538.1gal
